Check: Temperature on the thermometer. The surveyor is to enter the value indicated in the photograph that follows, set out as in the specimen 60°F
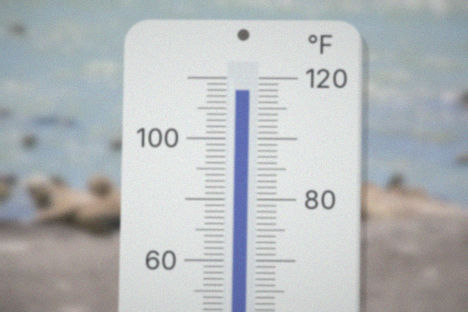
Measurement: 116°F
